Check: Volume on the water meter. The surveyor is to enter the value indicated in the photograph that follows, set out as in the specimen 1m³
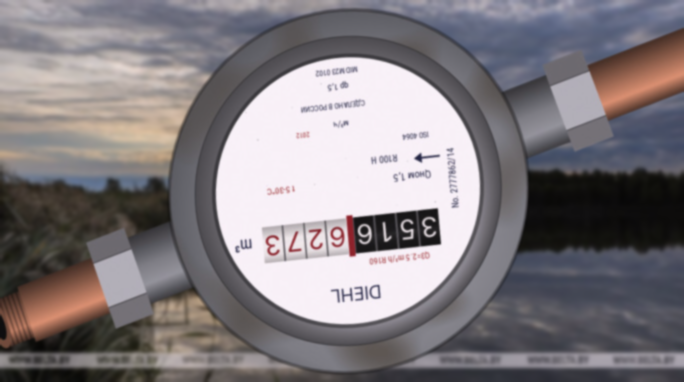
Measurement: 3516.6273m³
